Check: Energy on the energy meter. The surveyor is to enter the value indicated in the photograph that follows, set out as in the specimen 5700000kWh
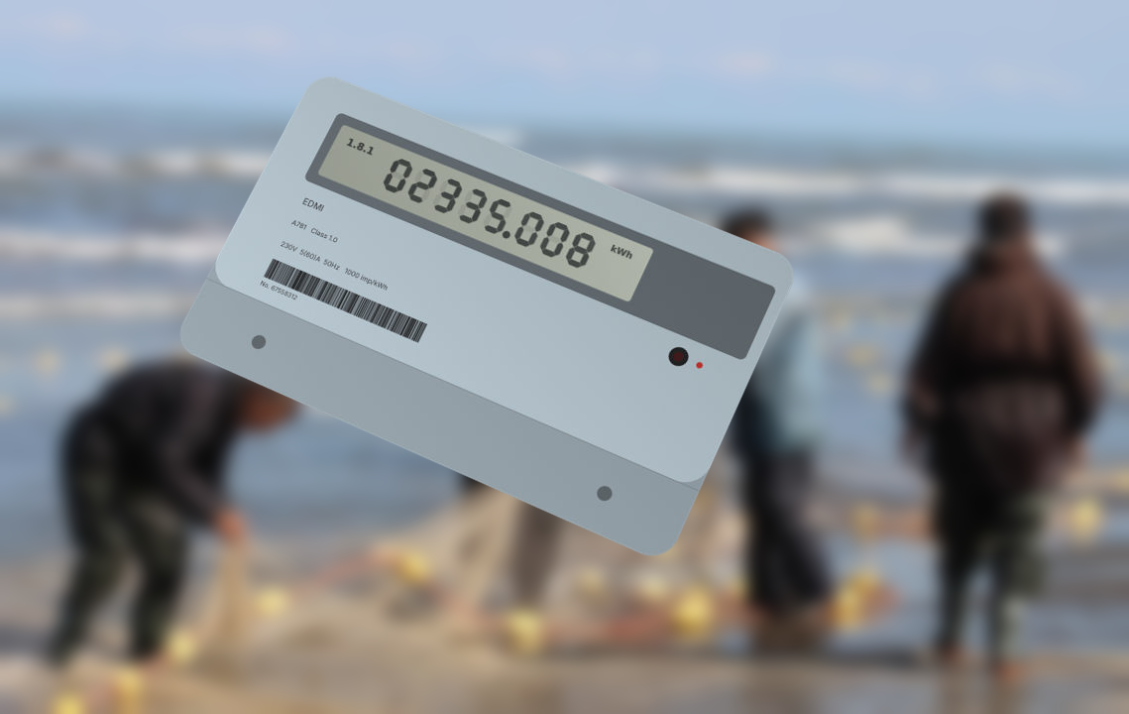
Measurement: 2335.008kWh
